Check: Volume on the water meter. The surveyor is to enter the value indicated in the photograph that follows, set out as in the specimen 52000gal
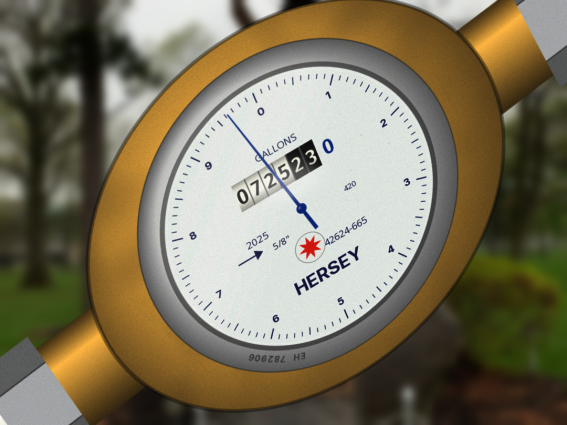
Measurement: 725229.6gal
